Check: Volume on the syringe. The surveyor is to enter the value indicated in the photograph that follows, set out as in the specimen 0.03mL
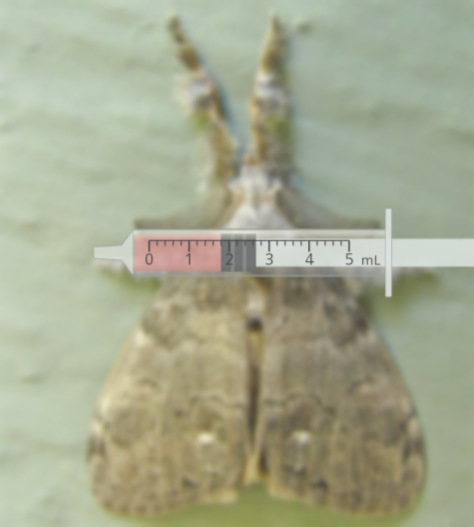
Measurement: 1.8mL
